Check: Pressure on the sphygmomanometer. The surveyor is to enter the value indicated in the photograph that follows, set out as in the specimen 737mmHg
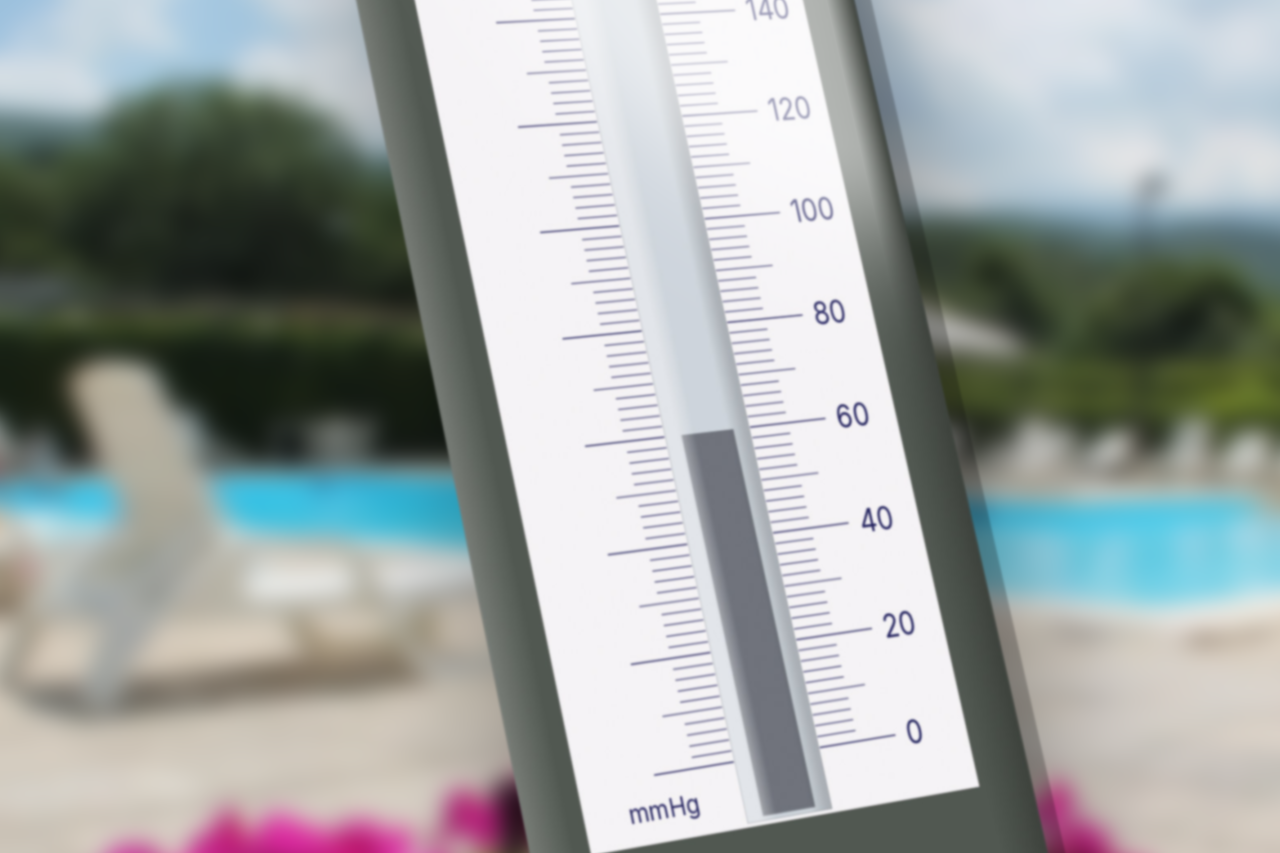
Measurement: 60mmHg
